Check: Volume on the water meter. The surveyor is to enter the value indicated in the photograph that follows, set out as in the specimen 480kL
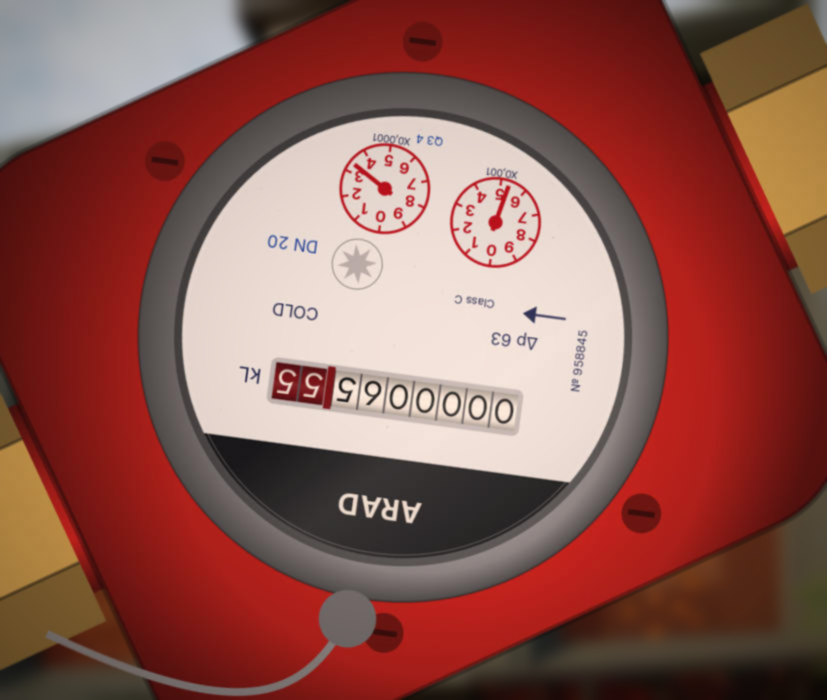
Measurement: 65.5553kL
